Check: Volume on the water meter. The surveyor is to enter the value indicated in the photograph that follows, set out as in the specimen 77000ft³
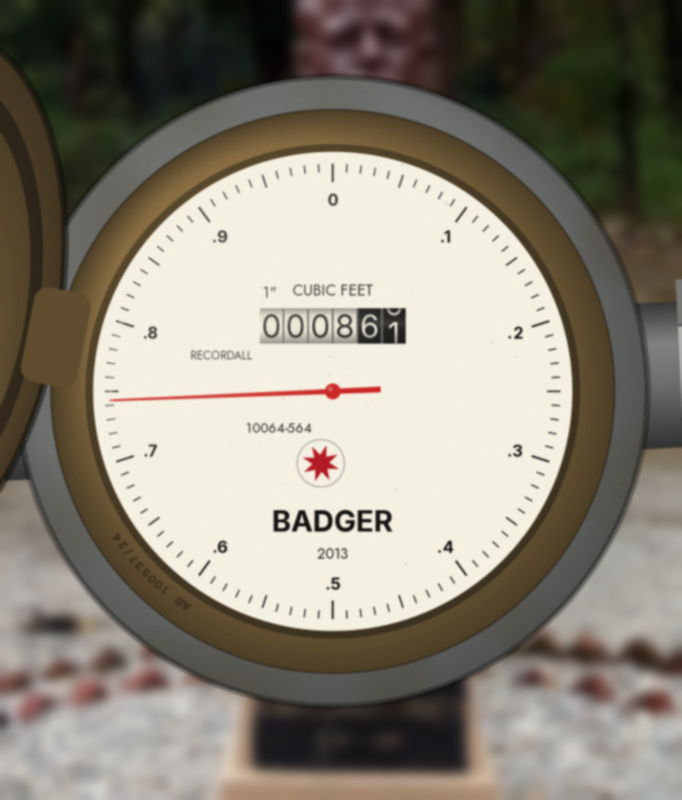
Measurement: 860.74ft³
